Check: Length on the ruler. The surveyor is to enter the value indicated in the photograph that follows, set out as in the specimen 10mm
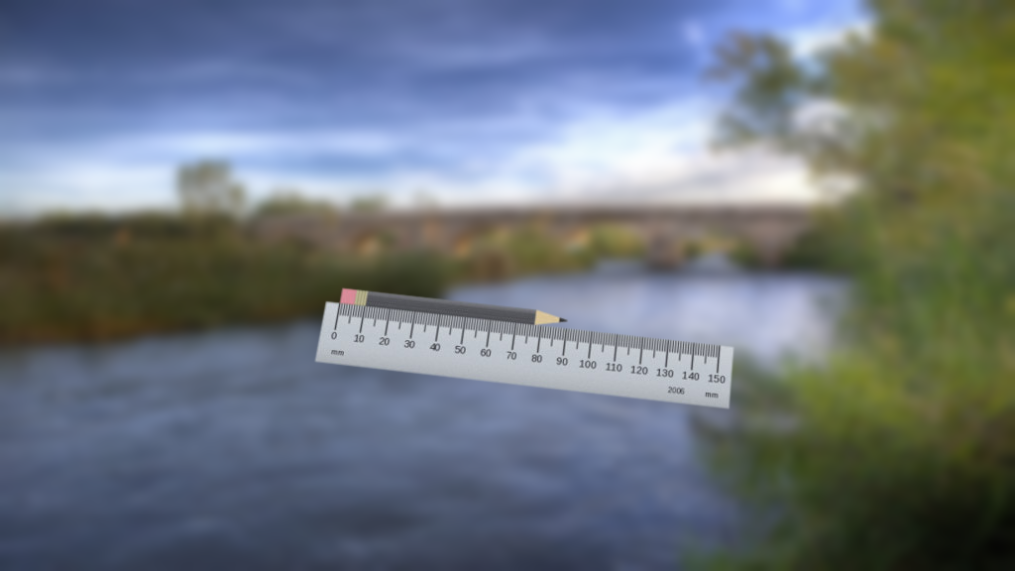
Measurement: 90mm
